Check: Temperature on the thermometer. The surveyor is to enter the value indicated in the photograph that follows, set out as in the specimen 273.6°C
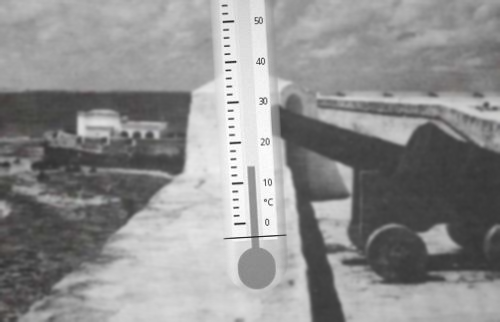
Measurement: 14°C
